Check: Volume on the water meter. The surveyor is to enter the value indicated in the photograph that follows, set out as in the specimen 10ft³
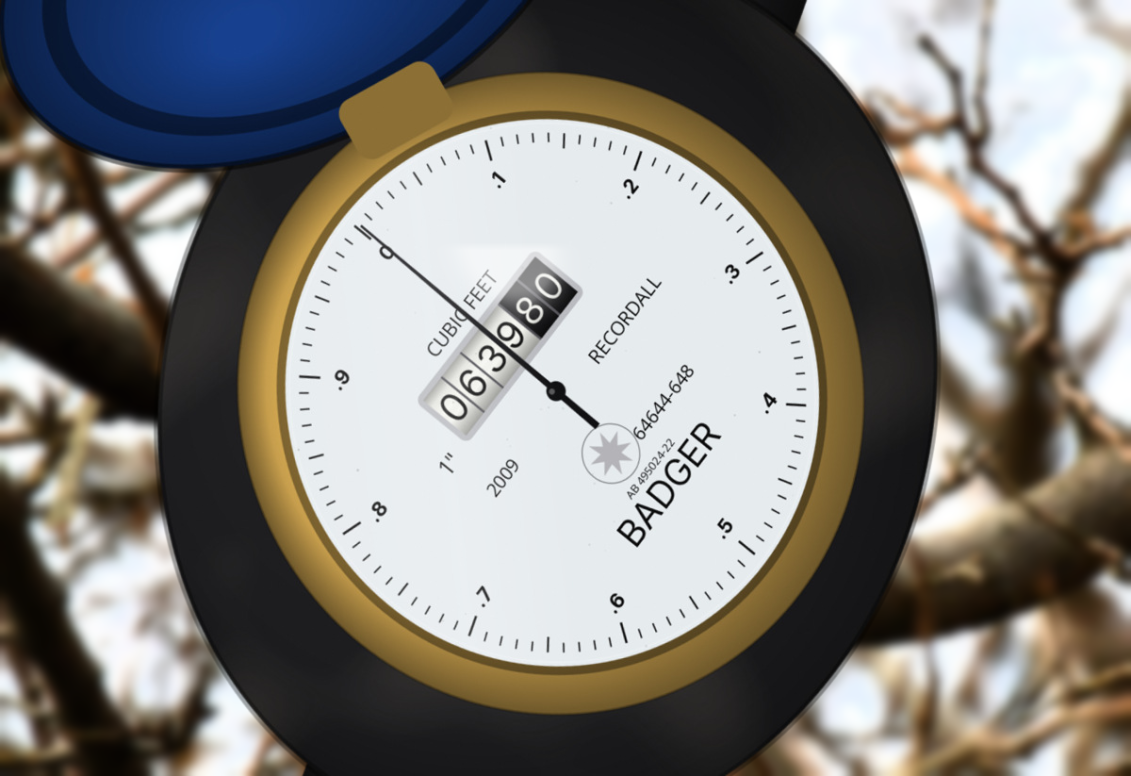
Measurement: 63980.00ft³
